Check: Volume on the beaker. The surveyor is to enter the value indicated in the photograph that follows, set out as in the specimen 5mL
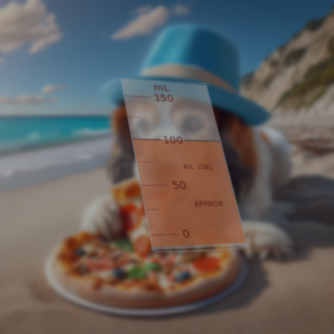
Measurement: 100mL
